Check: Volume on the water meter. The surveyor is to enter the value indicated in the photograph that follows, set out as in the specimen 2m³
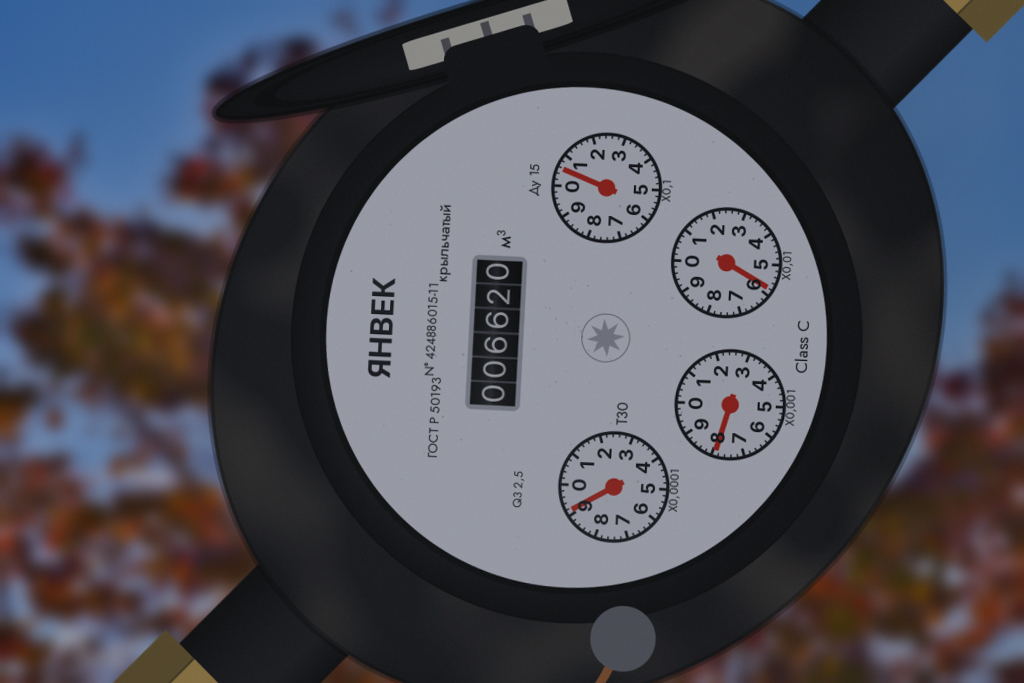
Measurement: 6620.0579m³
